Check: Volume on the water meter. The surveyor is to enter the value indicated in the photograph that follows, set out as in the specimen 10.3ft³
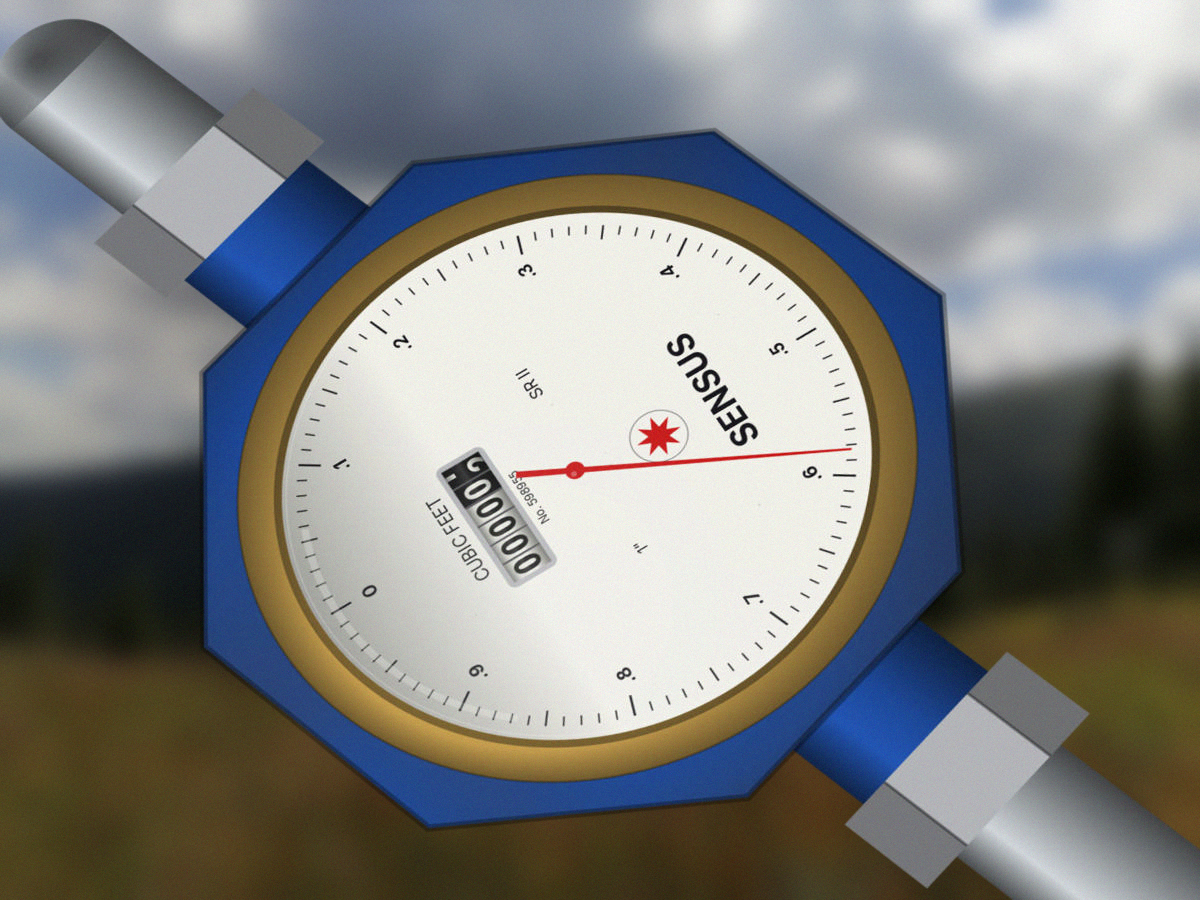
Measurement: 1.58ft³
